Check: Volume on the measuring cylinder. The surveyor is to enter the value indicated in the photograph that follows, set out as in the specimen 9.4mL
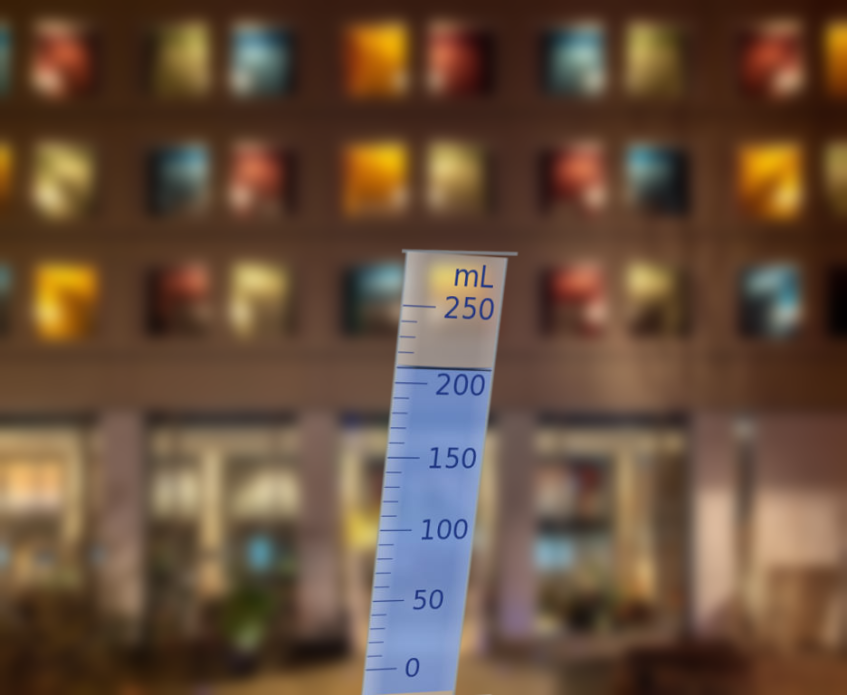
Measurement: 210mL
